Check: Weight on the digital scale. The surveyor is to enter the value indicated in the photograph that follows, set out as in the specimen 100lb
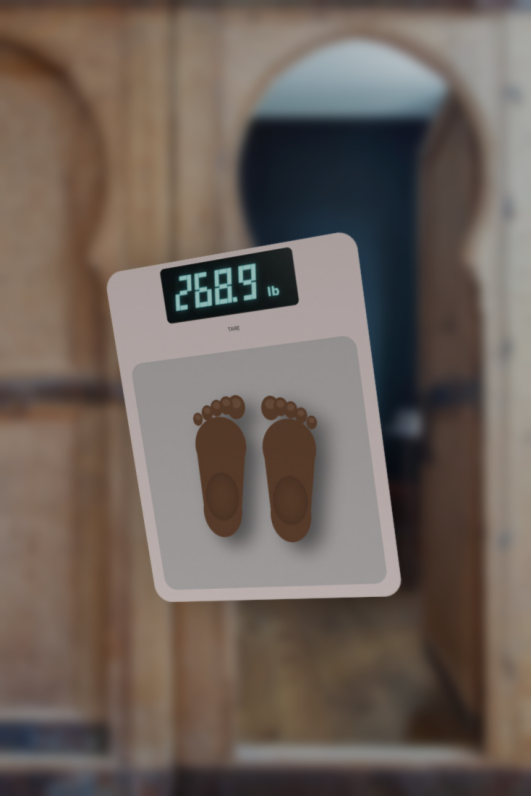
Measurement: 268.9lb
